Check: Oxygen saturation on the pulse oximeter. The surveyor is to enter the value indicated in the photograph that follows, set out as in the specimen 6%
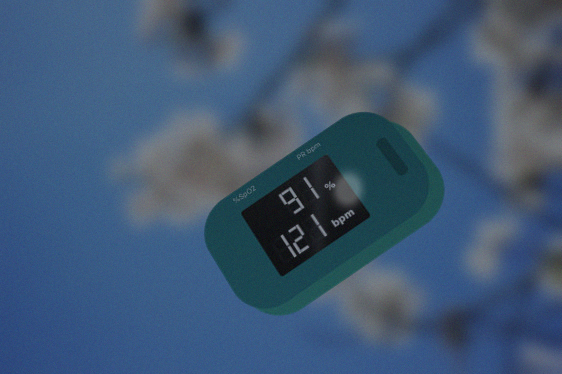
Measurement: 91%
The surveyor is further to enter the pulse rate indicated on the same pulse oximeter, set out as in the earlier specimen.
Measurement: 121bpm
